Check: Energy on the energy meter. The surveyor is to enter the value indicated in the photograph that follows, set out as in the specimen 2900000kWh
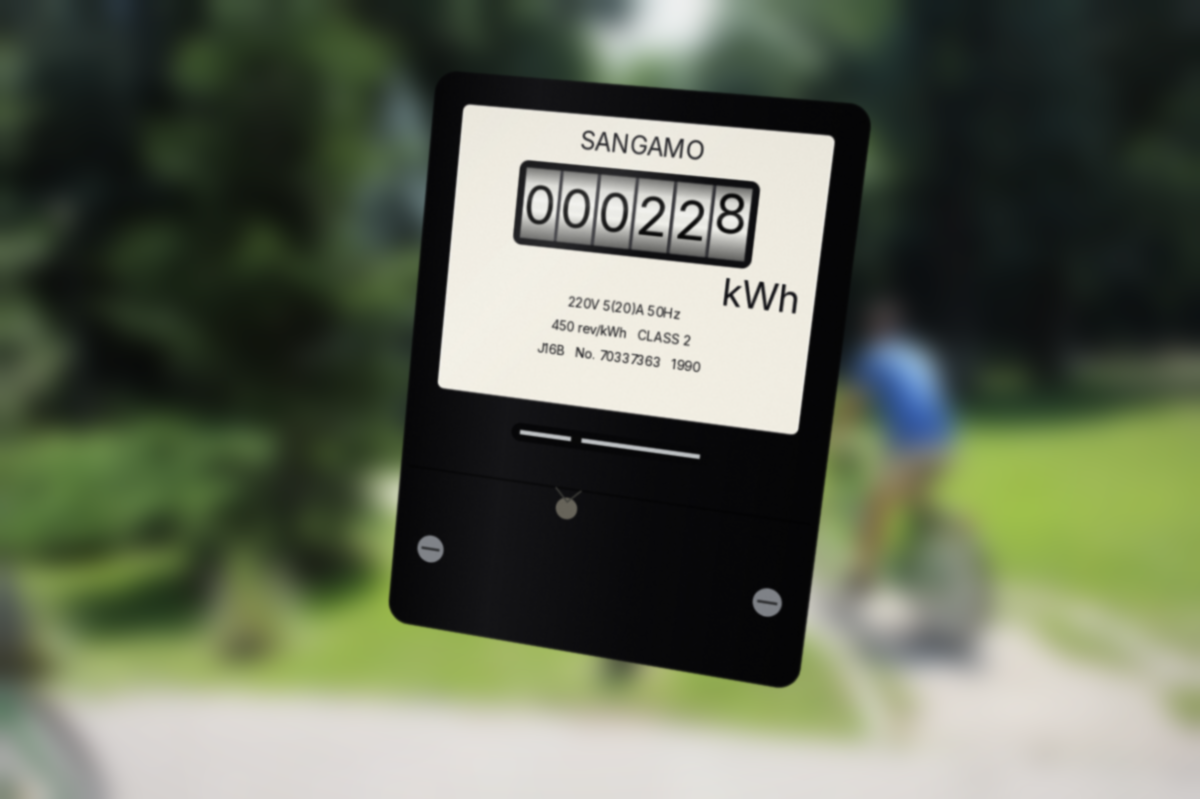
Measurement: 228kWh
